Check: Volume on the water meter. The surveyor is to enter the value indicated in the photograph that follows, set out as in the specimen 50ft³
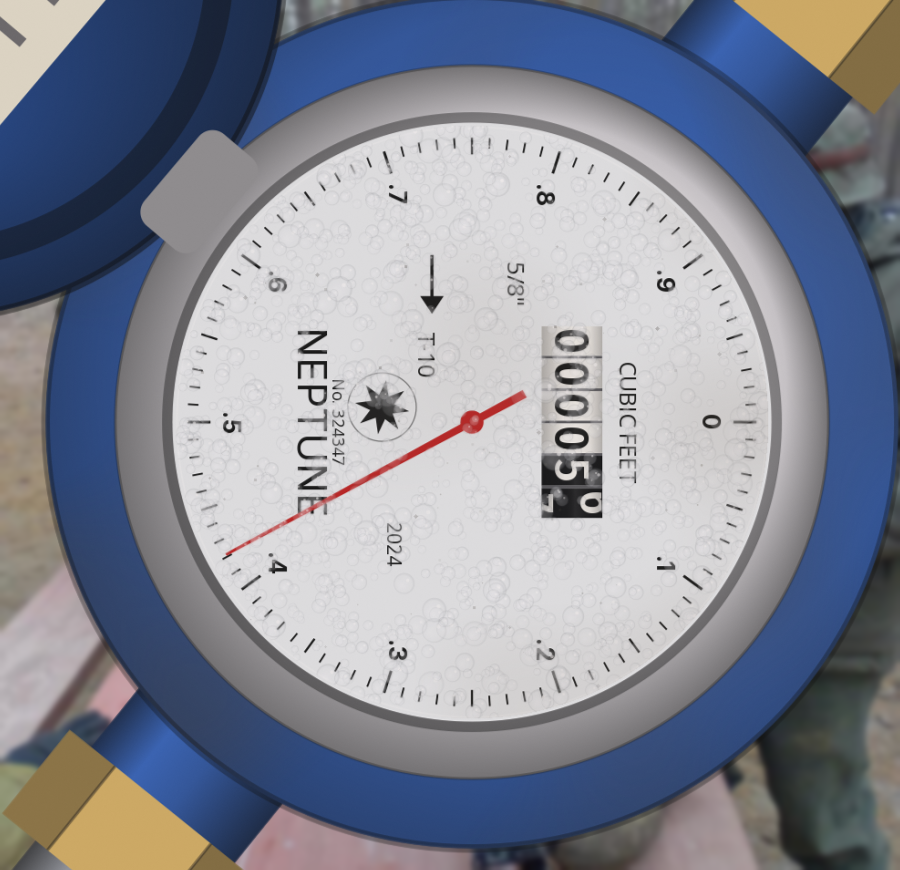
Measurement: 56.42ft³
